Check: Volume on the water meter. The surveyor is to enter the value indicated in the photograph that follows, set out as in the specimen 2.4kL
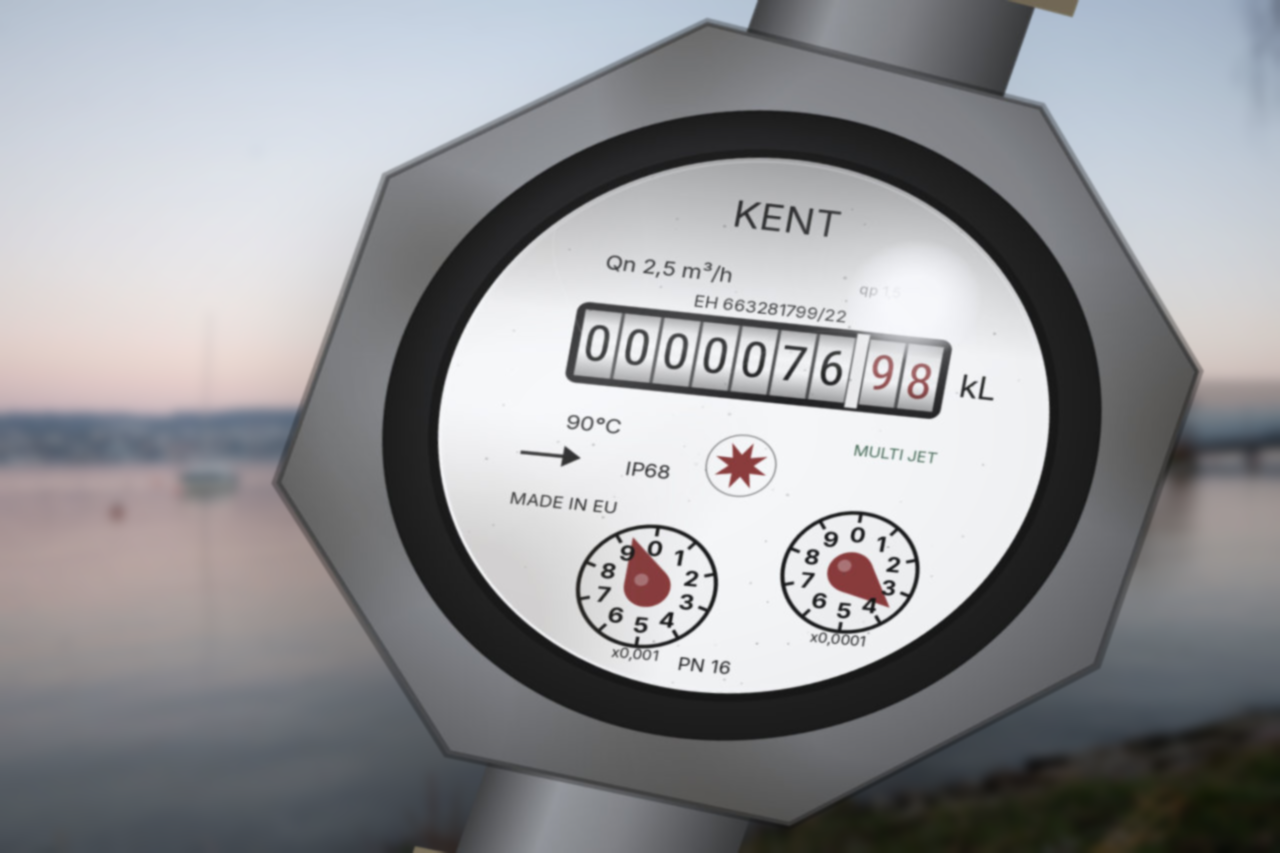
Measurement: 76.9793kL
